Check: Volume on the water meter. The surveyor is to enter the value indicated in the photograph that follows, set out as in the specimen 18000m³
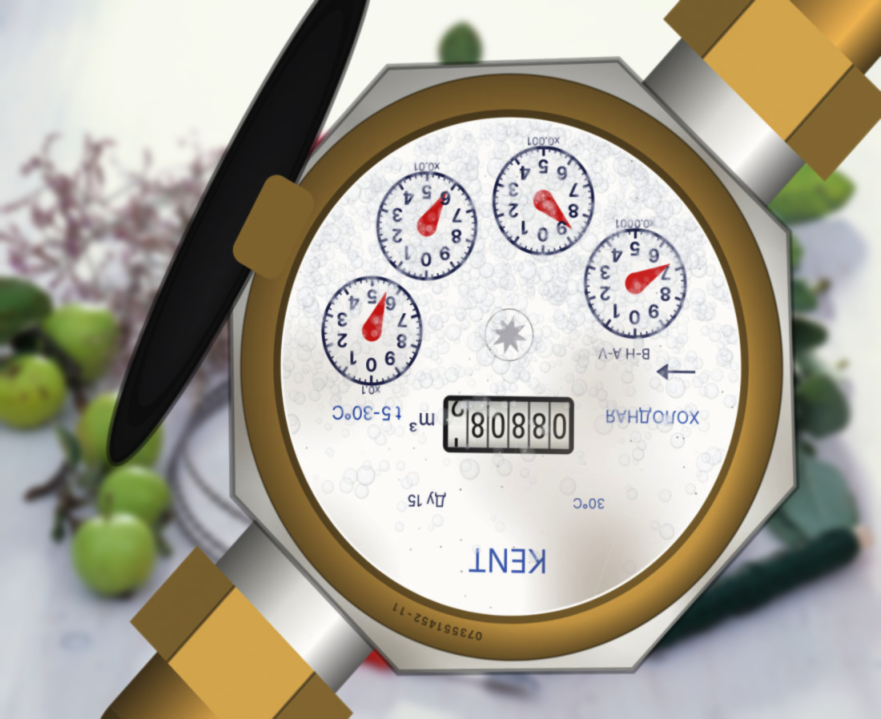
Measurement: 88081.5586m³
